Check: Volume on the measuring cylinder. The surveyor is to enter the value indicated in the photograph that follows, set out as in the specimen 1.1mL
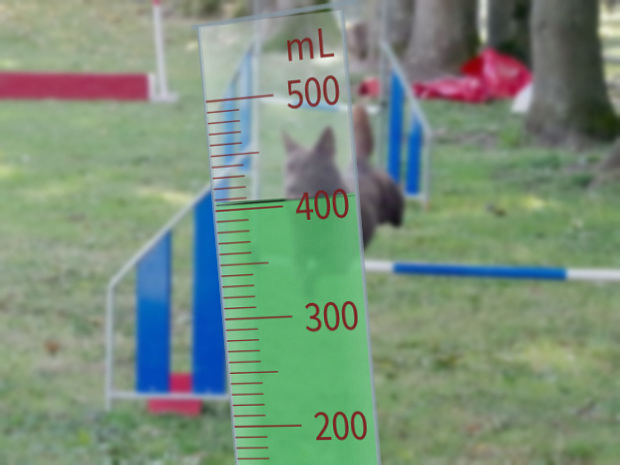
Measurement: 405mL
